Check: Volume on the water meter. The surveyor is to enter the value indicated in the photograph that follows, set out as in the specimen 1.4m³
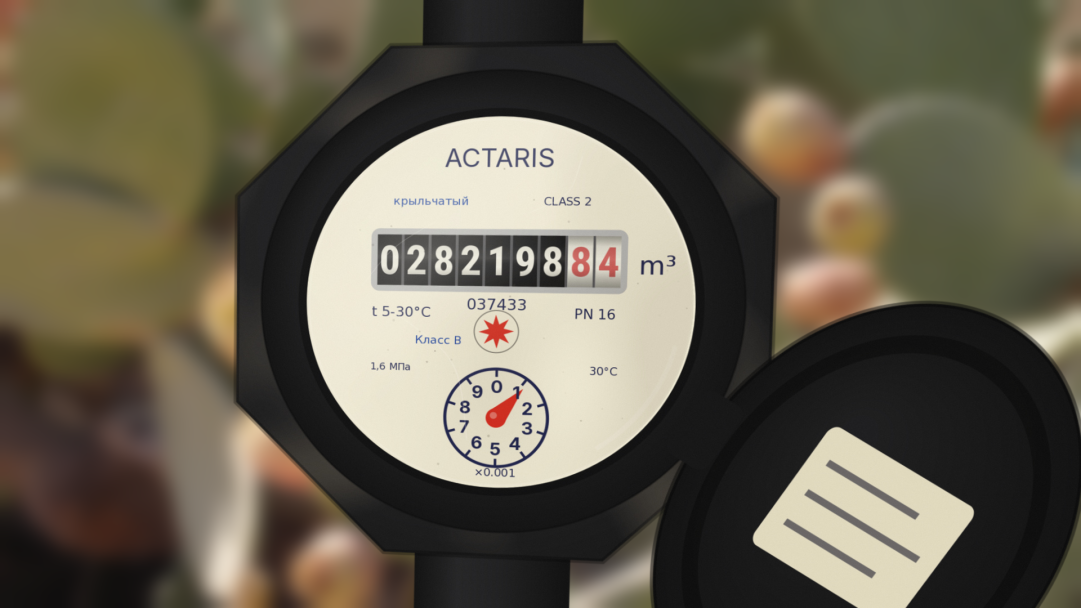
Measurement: 282198.841m³
